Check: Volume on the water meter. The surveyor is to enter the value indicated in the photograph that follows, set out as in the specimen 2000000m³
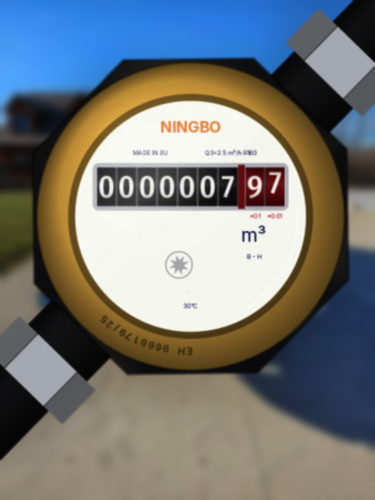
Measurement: 7.97m³
